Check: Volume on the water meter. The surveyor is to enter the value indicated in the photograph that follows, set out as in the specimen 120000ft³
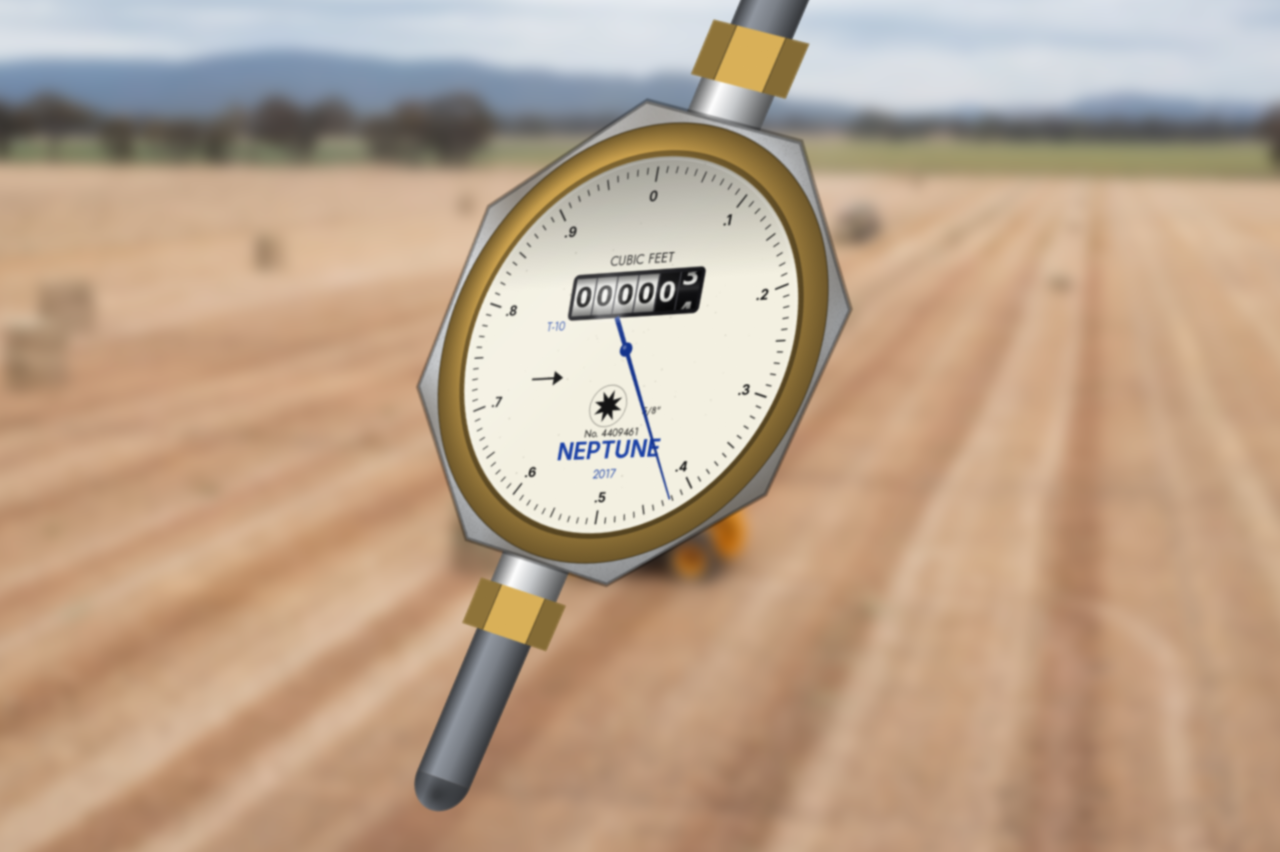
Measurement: 3.42ft³
